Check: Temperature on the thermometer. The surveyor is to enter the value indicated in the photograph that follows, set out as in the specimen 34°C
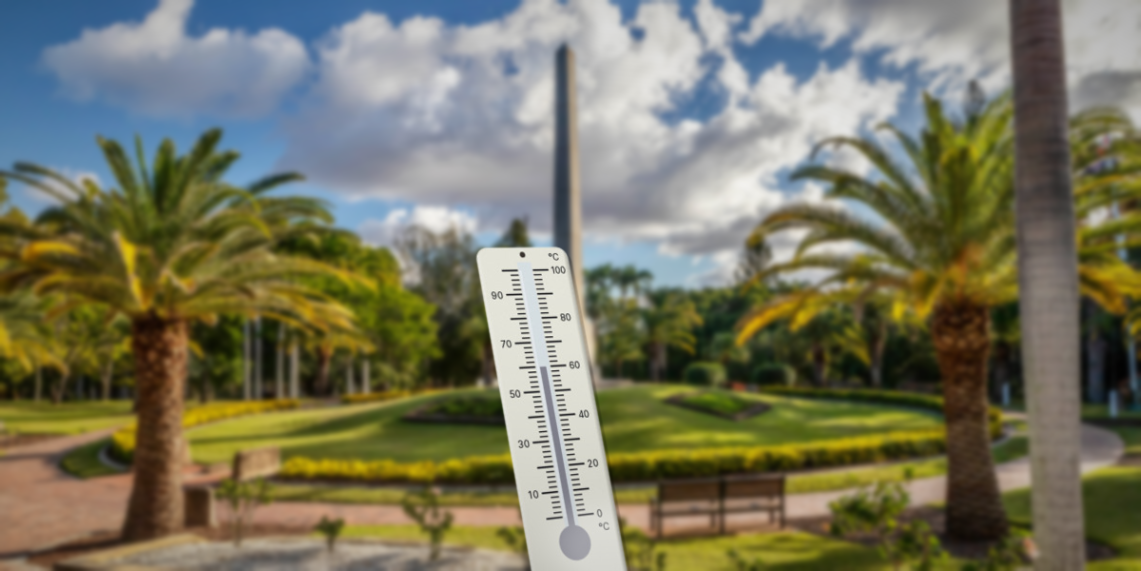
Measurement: 60°C
